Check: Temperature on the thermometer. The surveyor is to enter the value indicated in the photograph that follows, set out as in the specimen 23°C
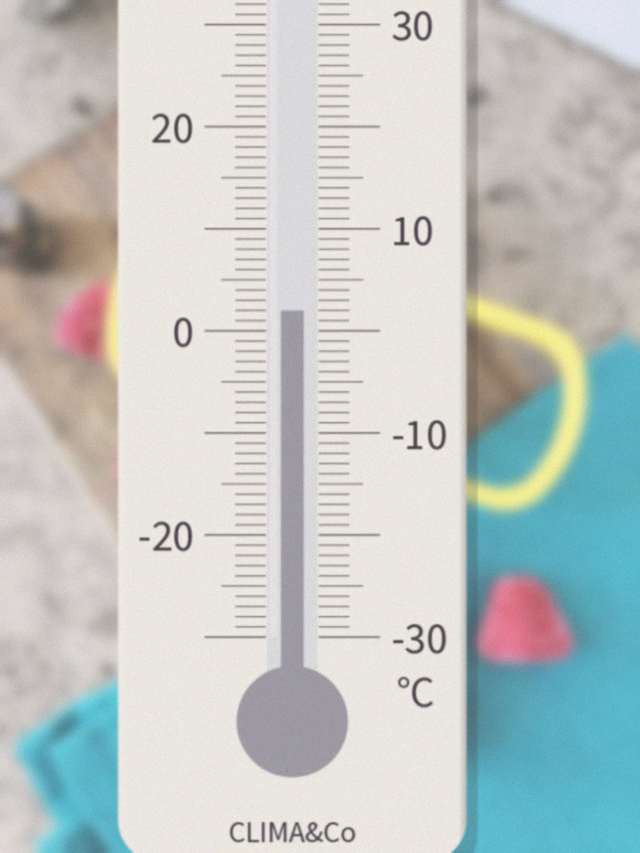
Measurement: 2°C
